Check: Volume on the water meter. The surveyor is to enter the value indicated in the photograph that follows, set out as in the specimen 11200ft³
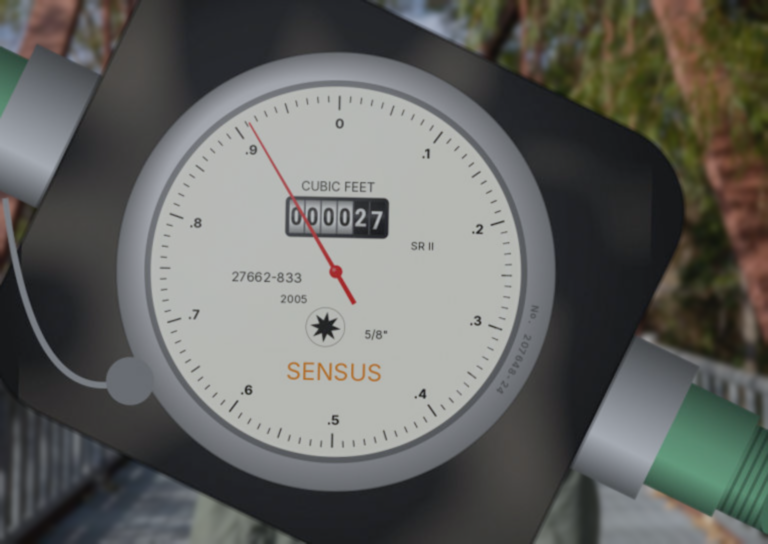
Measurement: 26.91ft³
